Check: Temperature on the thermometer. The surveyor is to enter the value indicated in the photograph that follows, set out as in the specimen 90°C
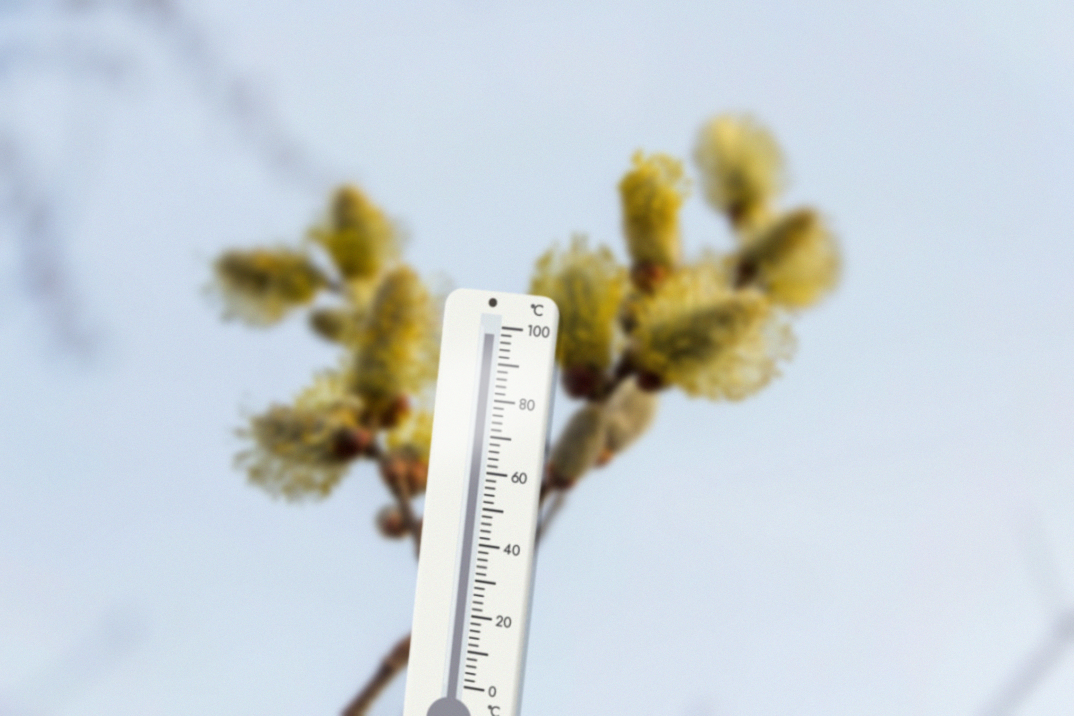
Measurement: 98°C
